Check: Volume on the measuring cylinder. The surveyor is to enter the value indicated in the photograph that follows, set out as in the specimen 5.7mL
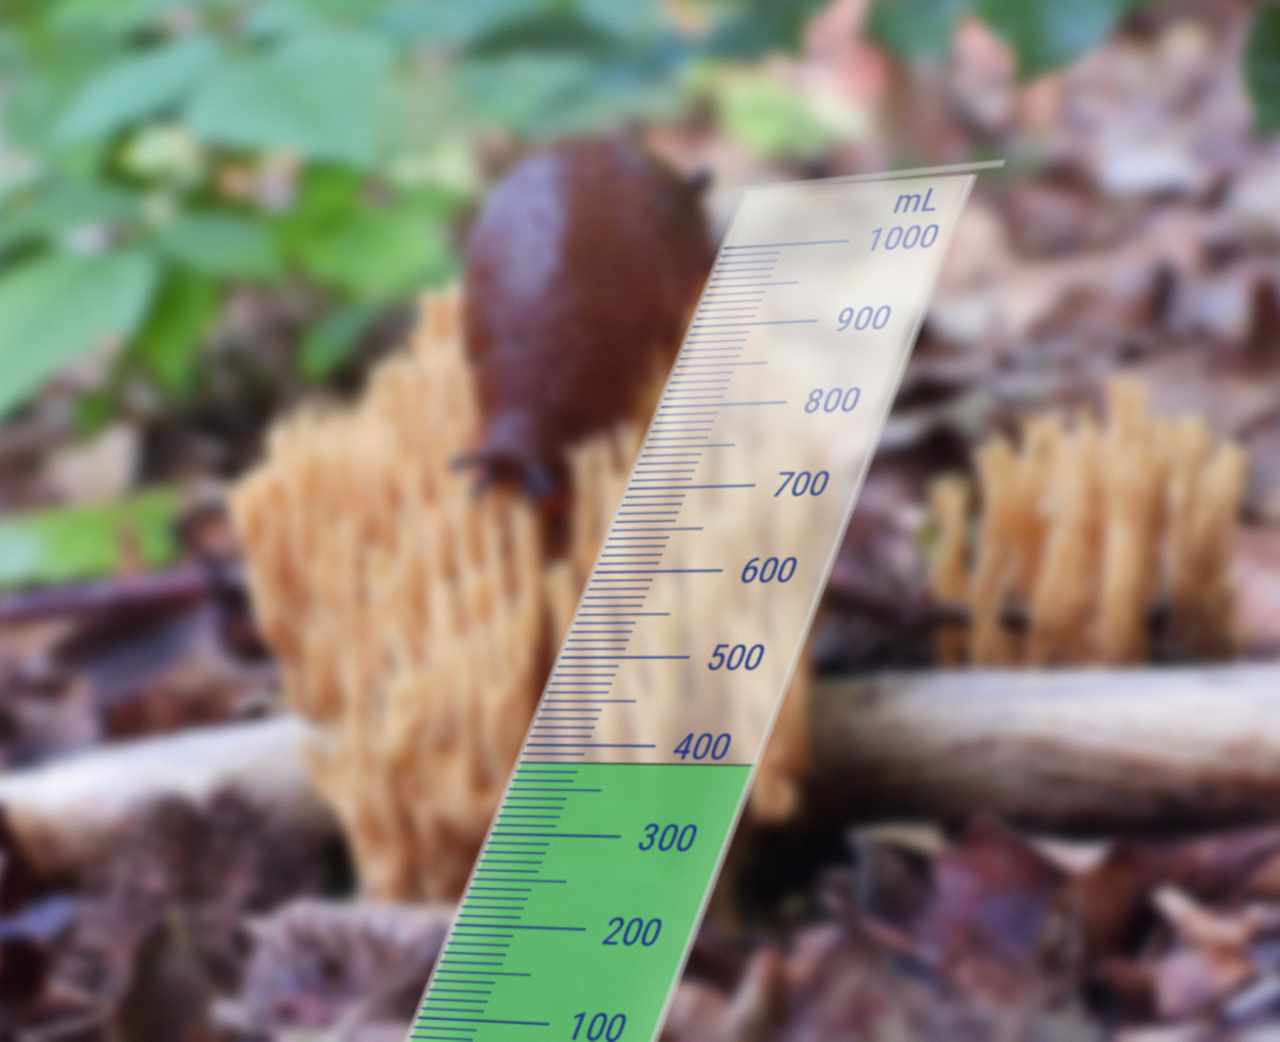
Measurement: 380mL
